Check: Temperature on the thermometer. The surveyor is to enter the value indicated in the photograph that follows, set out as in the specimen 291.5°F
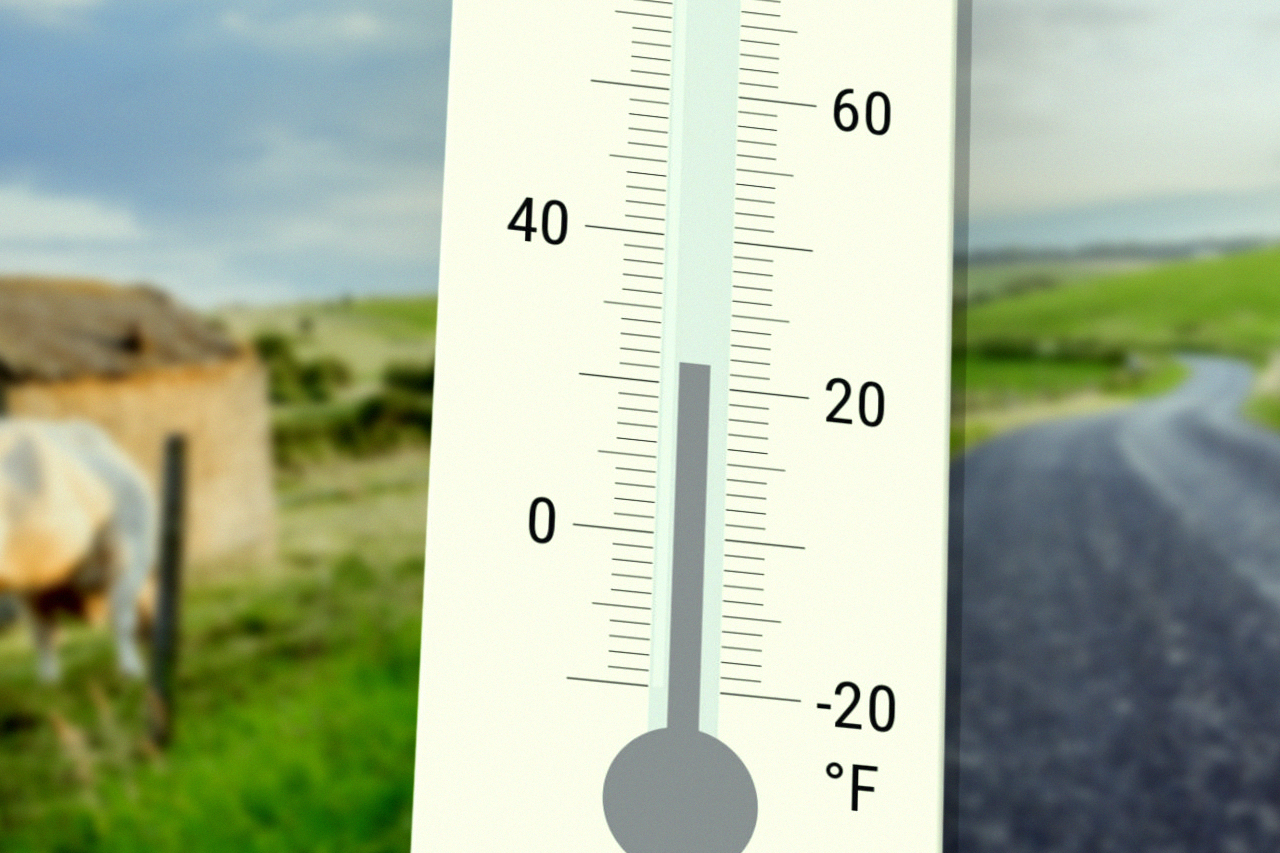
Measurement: 23°F
